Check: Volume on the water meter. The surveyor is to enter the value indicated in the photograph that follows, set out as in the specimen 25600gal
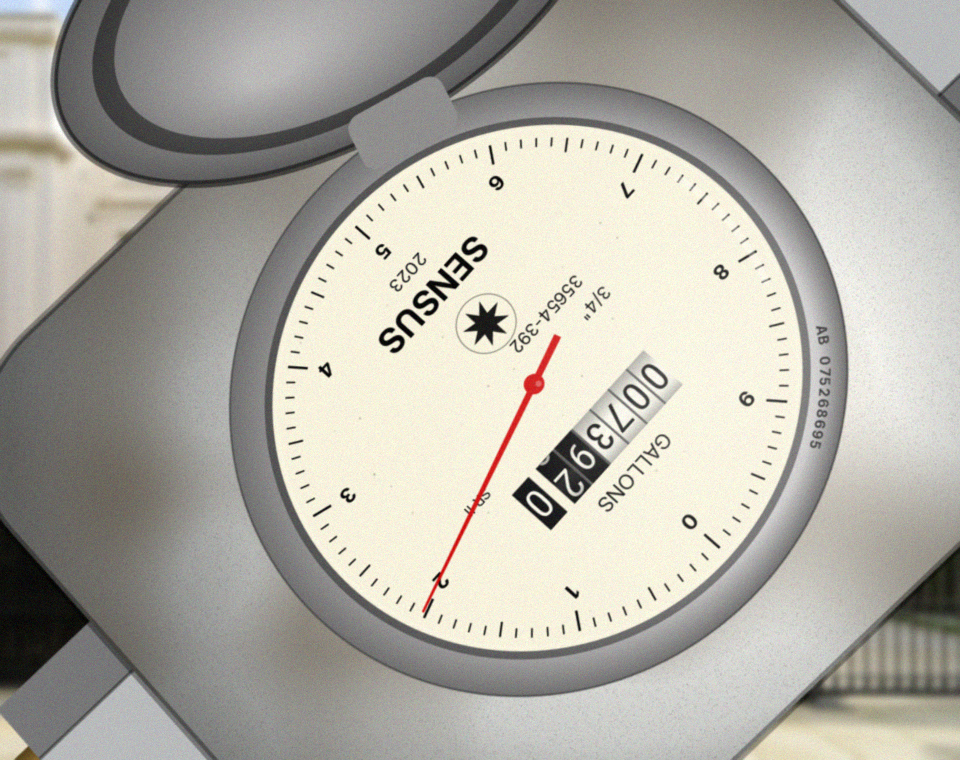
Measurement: 73922.0gal
